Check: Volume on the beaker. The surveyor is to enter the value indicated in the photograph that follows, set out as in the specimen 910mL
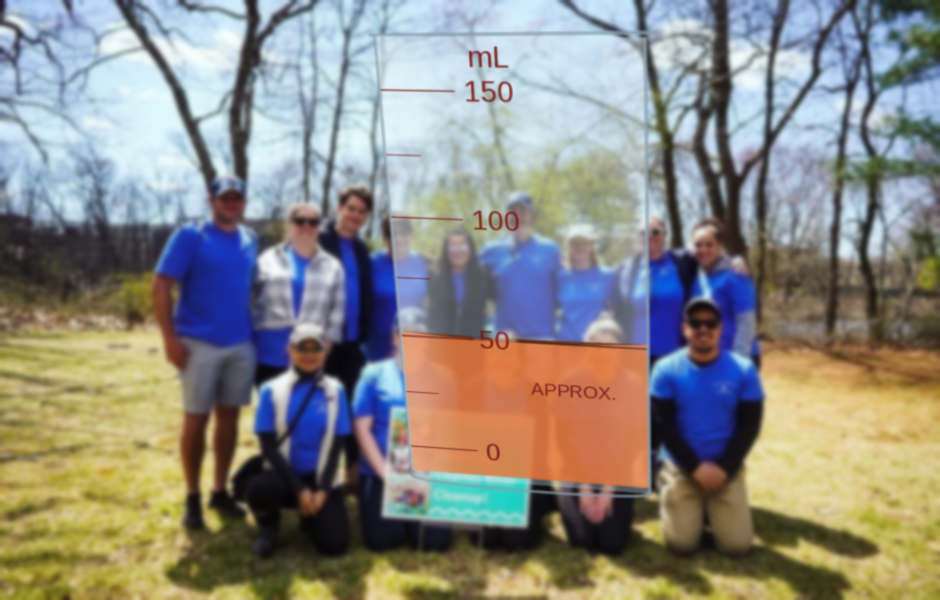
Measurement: 50mL
